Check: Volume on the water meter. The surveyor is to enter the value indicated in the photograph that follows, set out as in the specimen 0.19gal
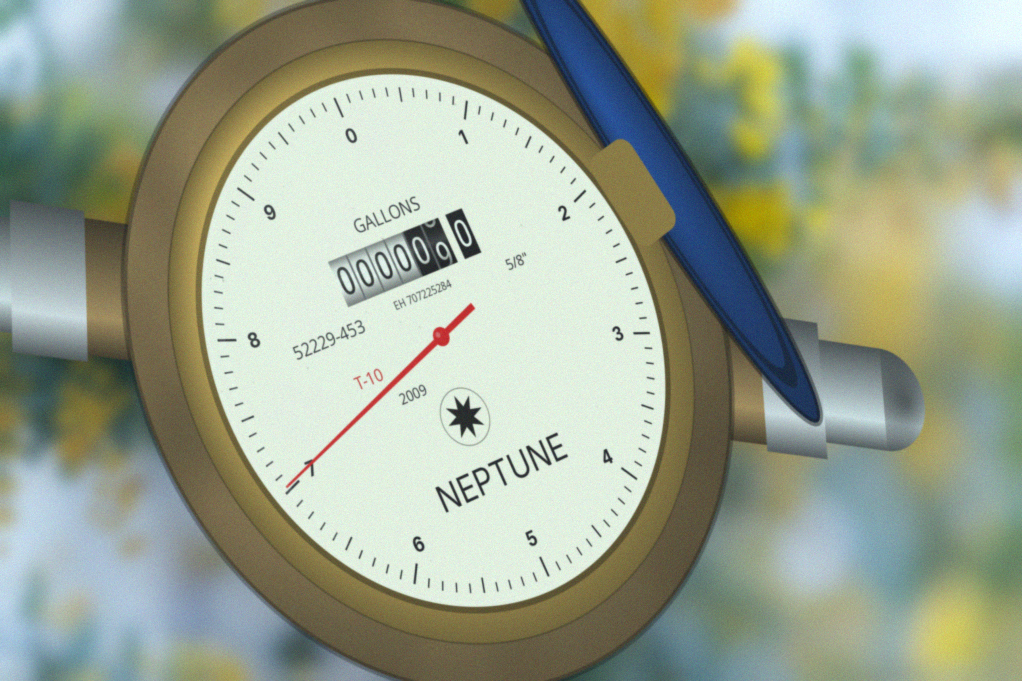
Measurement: 87.0gal
